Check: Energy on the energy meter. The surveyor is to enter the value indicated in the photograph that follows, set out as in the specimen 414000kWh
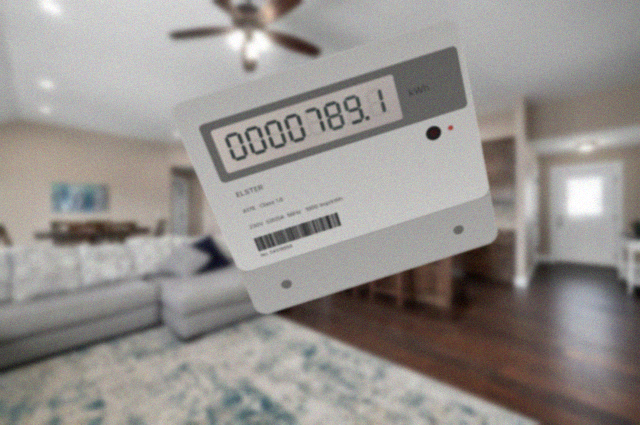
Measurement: 789.1kWh
